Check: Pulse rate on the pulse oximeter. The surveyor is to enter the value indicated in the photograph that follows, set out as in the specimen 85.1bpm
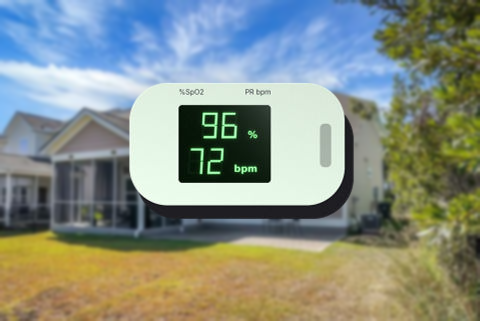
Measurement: 72bpm
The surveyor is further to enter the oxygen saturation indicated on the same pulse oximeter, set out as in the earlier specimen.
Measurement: 96%
